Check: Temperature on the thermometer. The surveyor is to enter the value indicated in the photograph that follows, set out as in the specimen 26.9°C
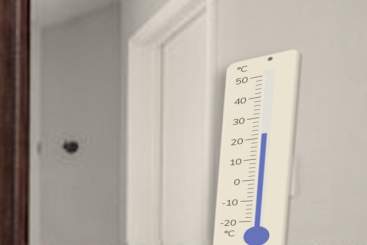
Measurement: 22°C
